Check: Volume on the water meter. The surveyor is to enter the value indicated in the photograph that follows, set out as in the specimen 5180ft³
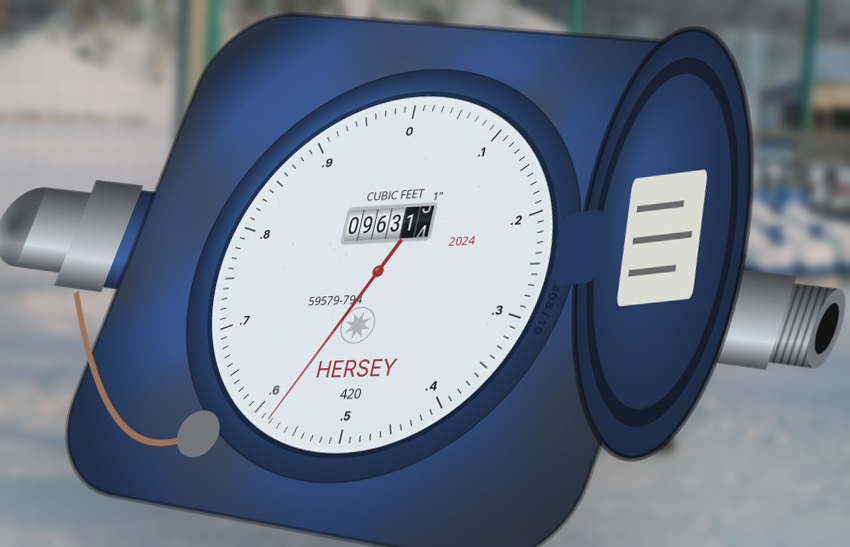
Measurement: 96313.58ft³
